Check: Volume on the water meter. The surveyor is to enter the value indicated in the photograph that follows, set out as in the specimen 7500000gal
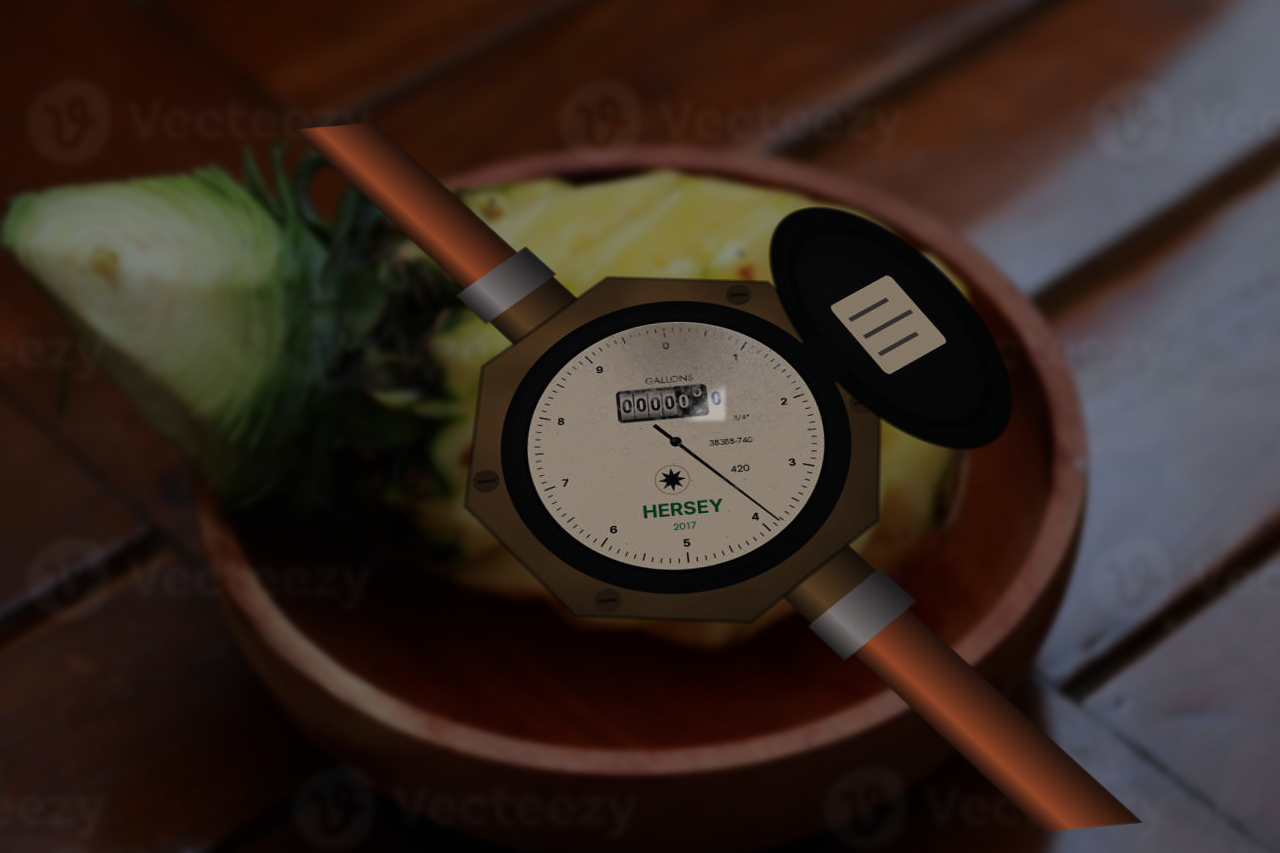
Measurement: 53.8gal
